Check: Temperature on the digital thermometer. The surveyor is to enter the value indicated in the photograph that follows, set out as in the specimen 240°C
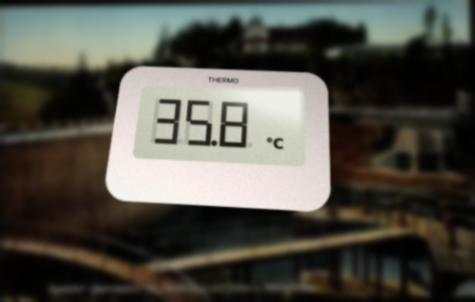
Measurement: 35.8°C
